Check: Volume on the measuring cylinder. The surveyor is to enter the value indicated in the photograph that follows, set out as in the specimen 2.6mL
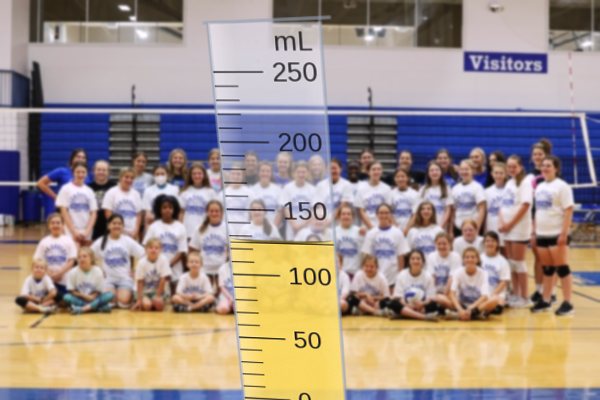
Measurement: 125mL
